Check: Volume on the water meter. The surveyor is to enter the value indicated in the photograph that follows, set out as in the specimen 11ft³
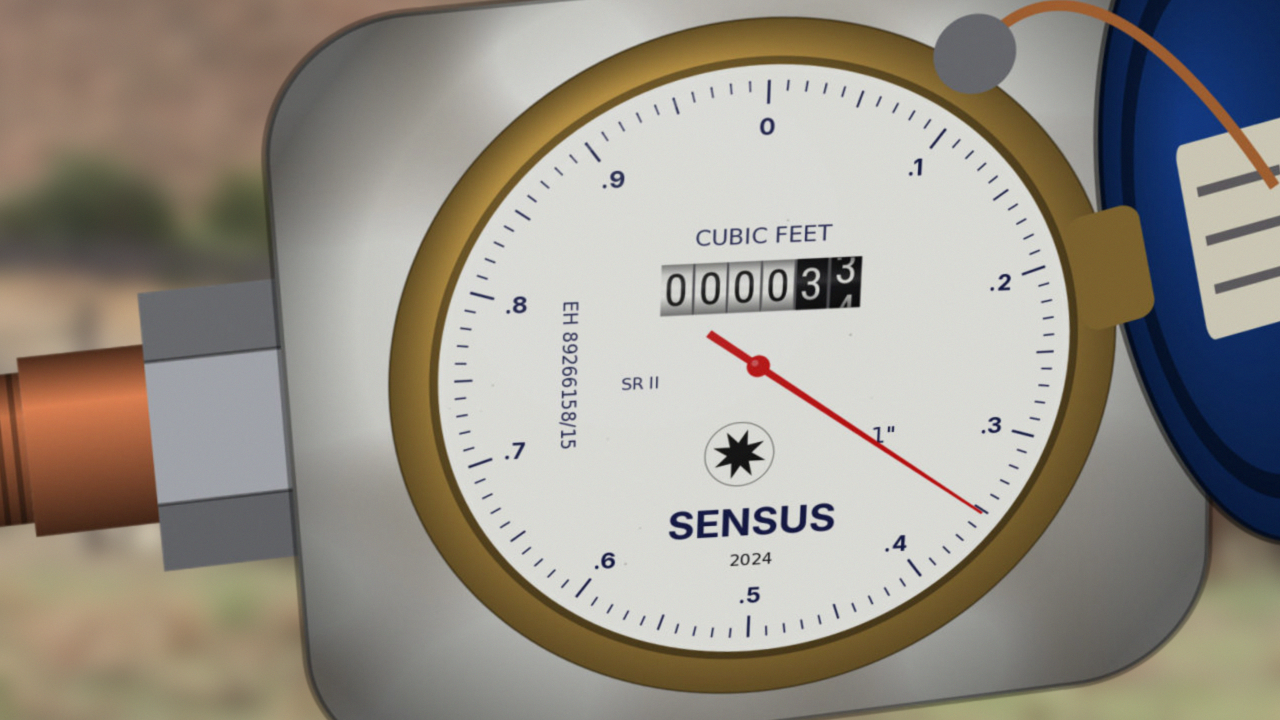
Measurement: 33.35ft³
